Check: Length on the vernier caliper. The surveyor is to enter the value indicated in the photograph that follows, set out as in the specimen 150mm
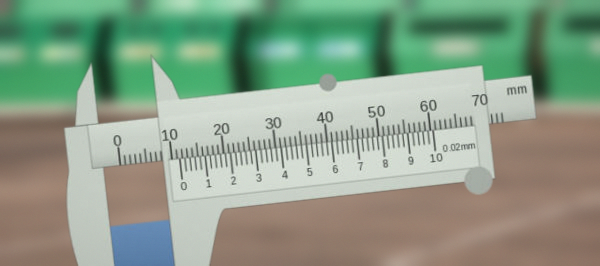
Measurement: 11.5mm
